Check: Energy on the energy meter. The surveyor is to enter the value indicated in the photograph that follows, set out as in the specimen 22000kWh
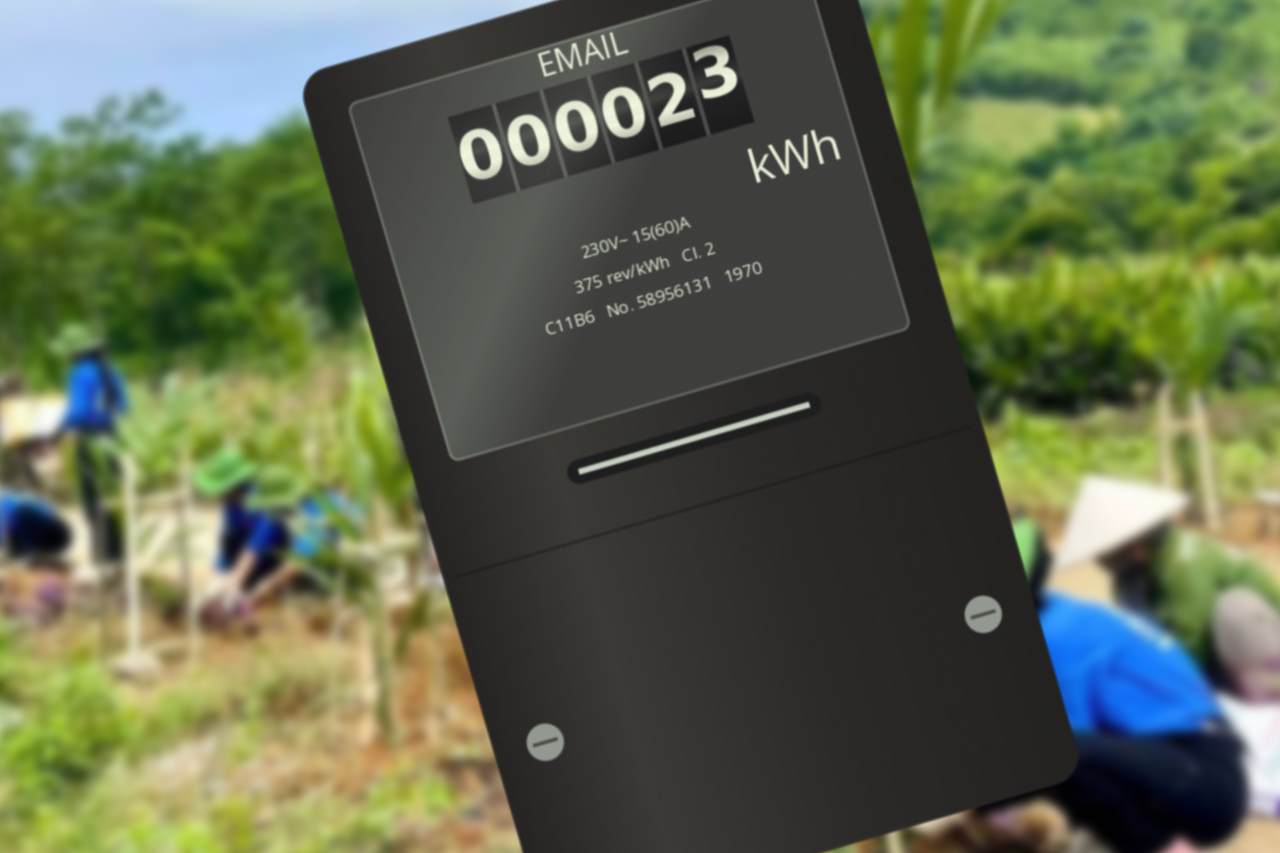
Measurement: 23kWh
